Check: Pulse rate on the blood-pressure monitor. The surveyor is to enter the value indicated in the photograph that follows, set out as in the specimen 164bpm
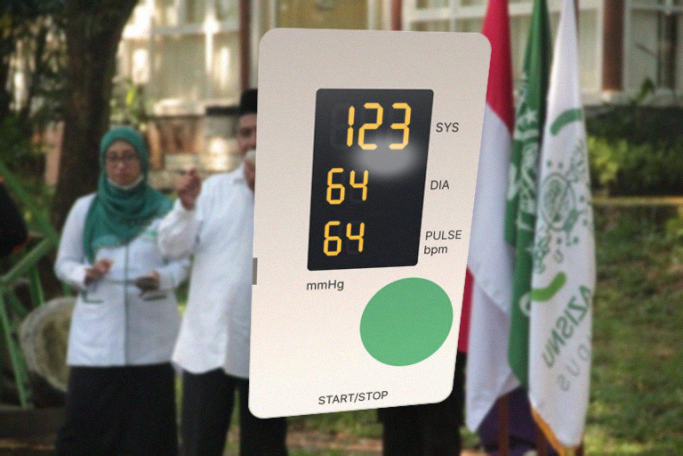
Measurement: 64bpm
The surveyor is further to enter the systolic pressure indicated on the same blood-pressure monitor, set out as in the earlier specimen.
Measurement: 123mmHg
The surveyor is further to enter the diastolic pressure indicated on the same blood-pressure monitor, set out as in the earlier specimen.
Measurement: 64mmHg
